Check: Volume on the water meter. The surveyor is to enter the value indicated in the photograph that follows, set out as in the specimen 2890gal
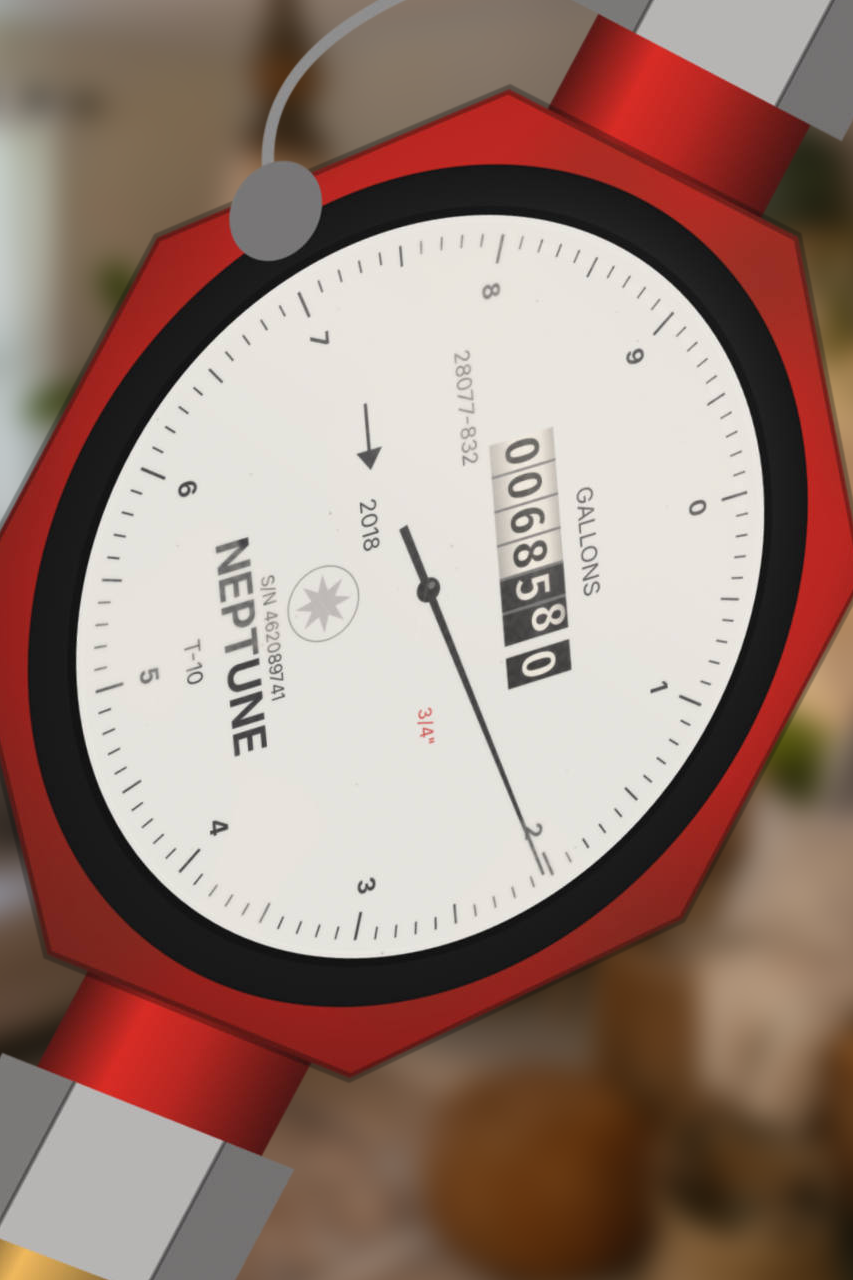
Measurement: 68582.0gal
